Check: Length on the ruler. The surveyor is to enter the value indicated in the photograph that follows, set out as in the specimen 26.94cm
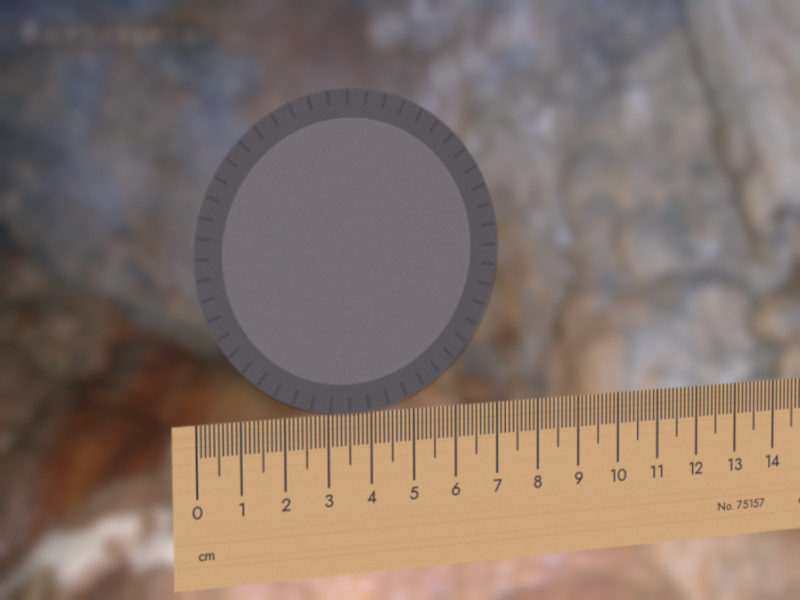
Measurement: 7cm
